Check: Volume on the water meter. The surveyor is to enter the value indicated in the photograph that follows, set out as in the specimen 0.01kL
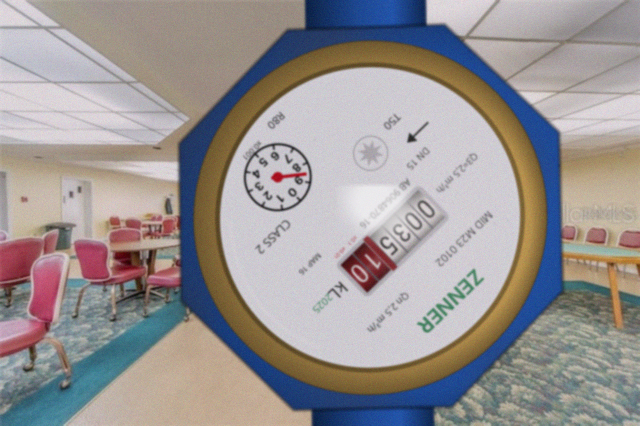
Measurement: 35.108kL
